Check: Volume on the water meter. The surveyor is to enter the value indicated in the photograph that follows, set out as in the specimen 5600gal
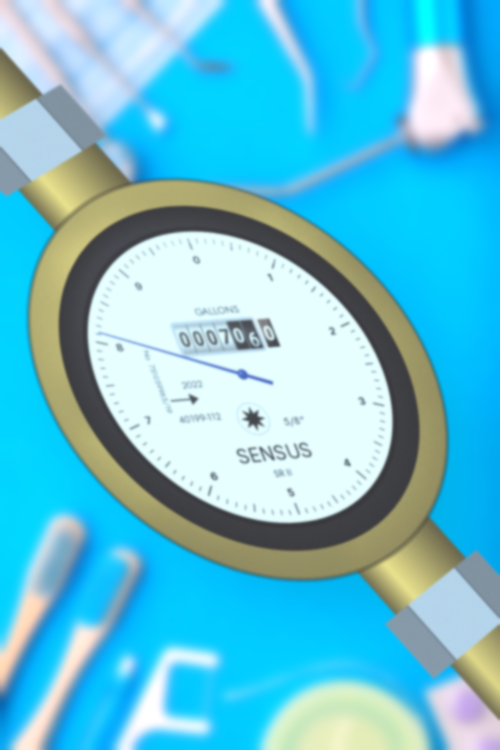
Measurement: 7058.1gal
